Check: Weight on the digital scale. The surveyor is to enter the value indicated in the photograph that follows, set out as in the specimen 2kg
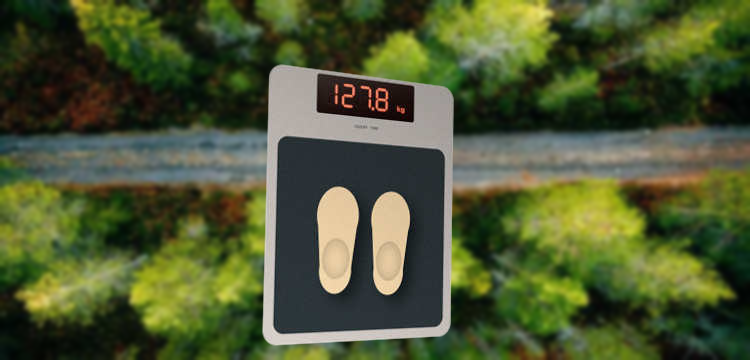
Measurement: 127.8kg
